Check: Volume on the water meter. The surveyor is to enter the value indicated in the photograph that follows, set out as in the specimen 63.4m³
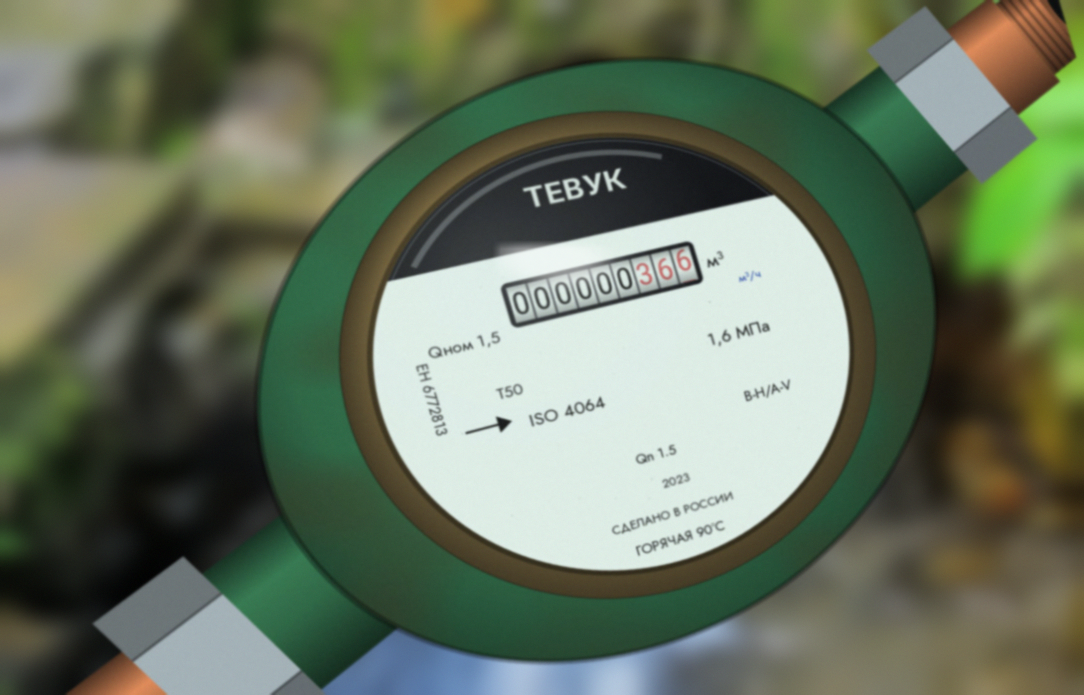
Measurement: 0.366m³
